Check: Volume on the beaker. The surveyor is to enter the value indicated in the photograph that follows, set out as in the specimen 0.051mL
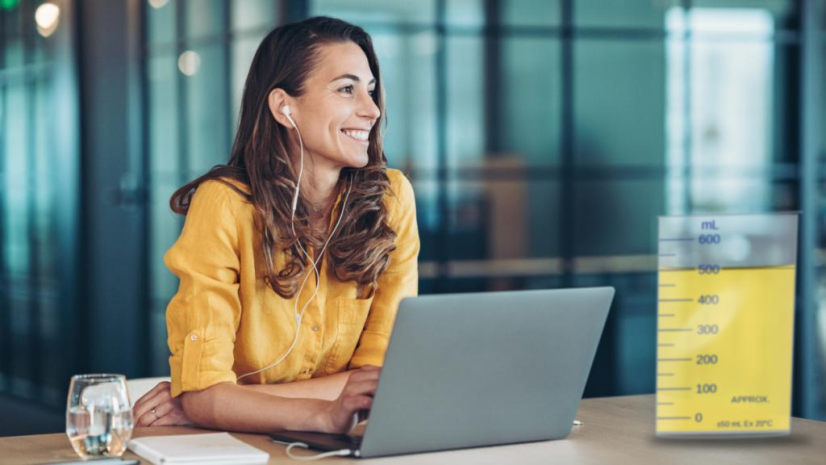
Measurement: 500mL
